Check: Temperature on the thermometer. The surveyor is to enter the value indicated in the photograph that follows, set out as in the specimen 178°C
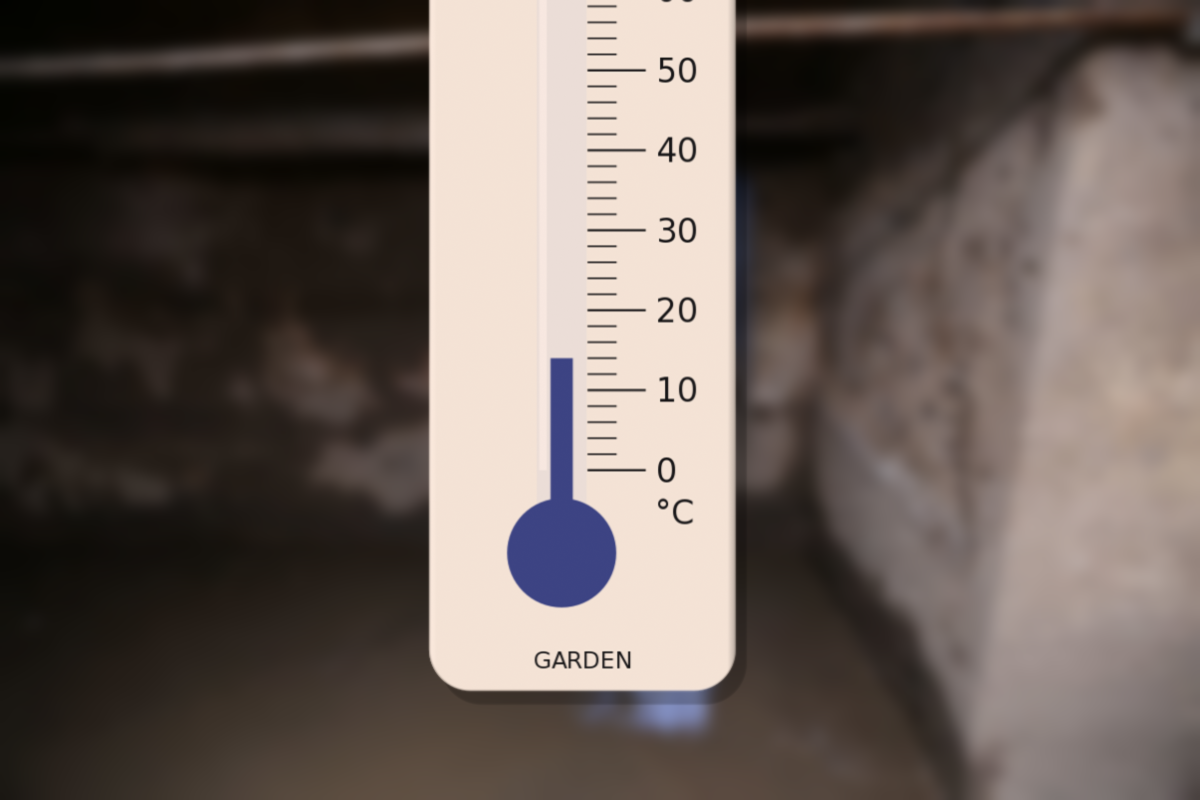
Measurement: 14°C
